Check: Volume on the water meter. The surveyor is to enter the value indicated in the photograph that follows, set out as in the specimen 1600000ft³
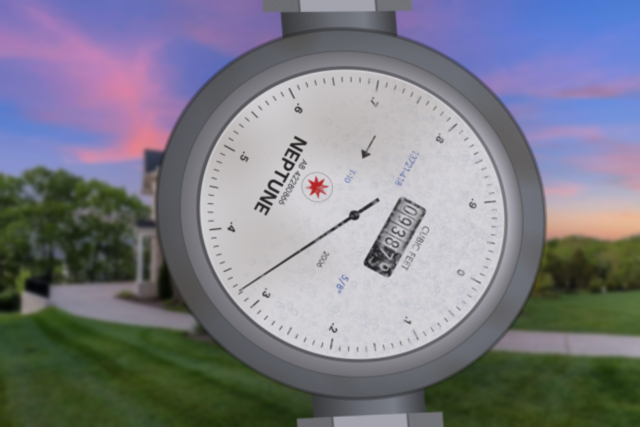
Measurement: 93876.32ft³
